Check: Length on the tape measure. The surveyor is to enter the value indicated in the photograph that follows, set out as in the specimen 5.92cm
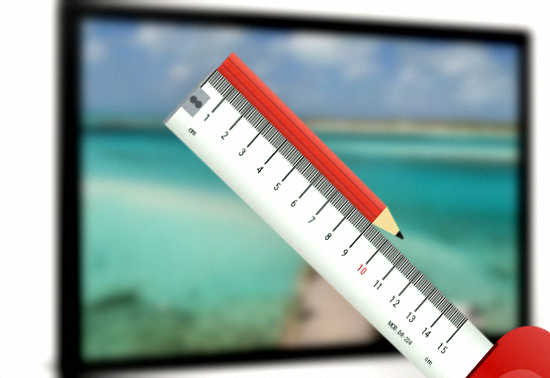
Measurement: 10.5cm
